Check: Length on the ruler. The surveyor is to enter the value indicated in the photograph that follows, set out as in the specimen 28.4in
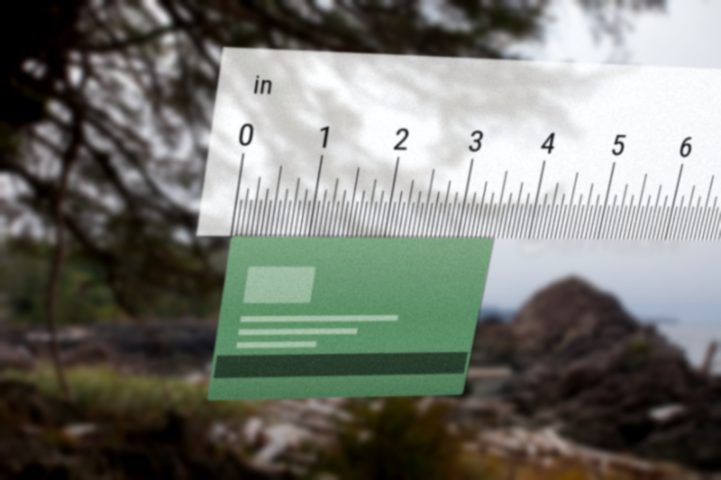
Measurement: 3.5in
